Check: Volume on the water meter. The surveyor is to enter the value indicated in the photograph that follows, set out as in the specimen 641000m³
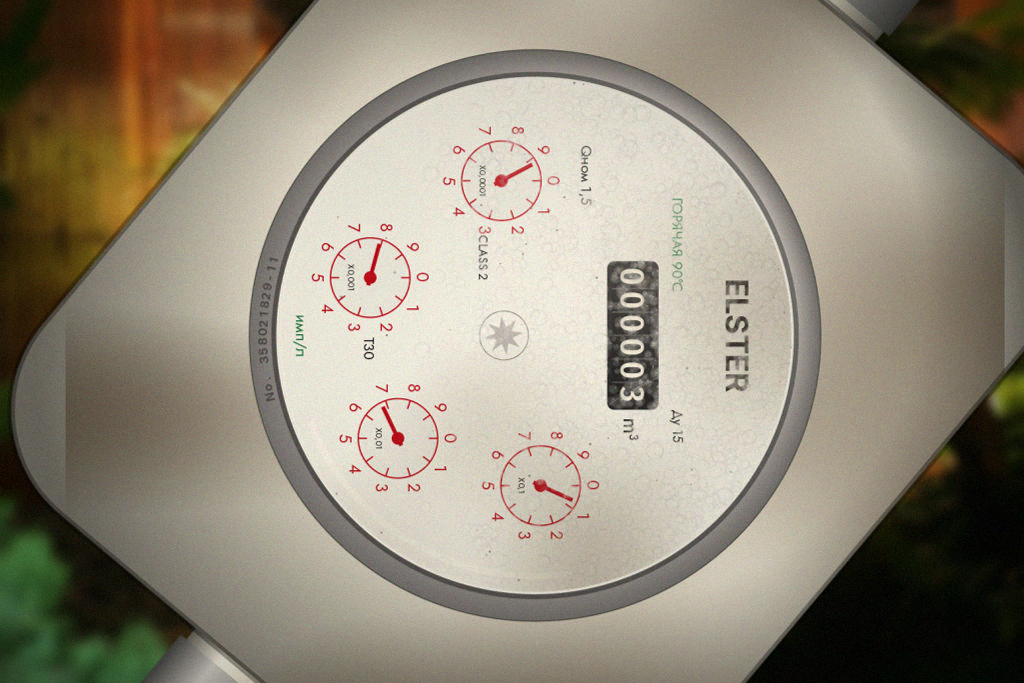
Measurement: 3.0679m³
